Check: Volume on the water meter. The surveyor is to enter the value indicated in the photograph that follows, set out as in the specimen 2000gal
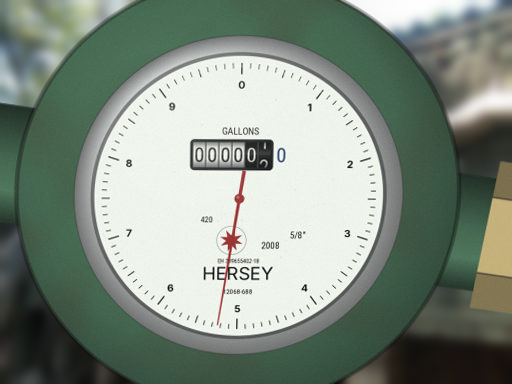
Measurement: 15.2gal
